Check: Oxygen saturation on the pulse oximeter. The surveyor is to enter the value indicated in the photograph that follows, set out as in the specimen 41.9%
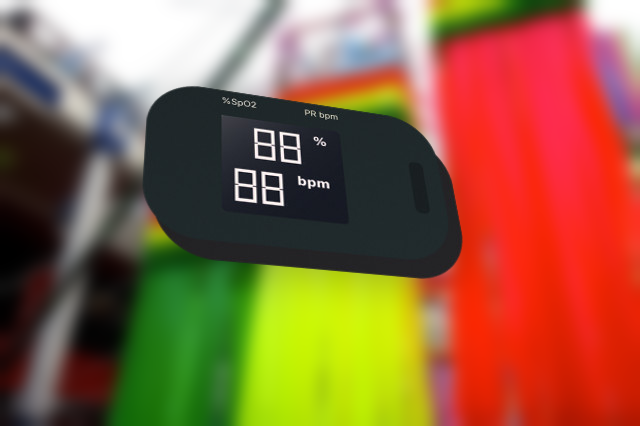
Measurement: 88%
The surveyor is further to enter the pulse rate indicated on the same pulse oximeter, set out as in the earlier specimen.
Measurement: 88bpm
